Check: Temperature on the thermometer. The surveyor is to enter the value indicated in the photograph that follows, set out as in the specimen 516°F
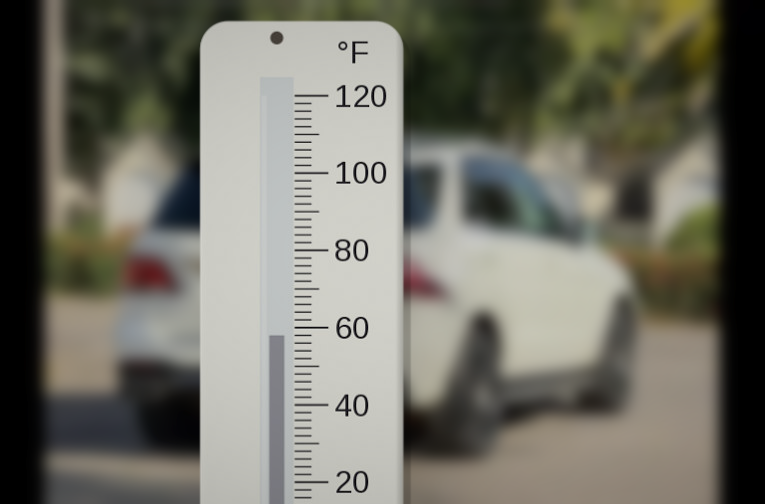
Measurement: 58°F
